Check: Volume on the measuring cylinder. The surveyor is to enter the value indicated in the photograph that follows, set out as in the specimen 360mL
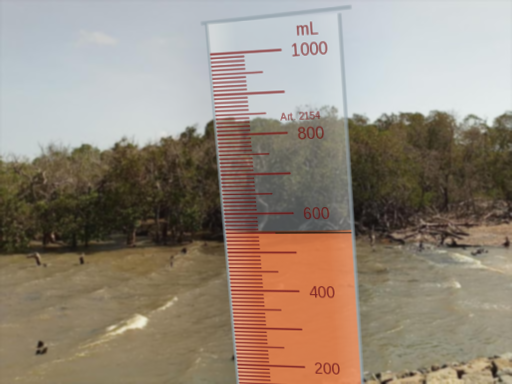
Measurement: 550mL
